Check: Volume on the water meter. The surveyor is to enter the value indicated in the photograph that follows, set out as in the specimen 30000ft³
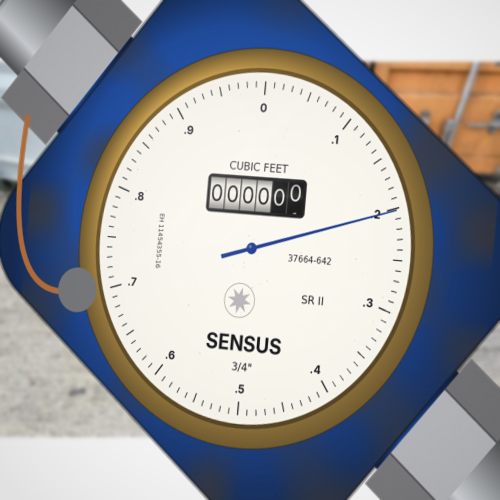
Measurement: 0.20ft³
